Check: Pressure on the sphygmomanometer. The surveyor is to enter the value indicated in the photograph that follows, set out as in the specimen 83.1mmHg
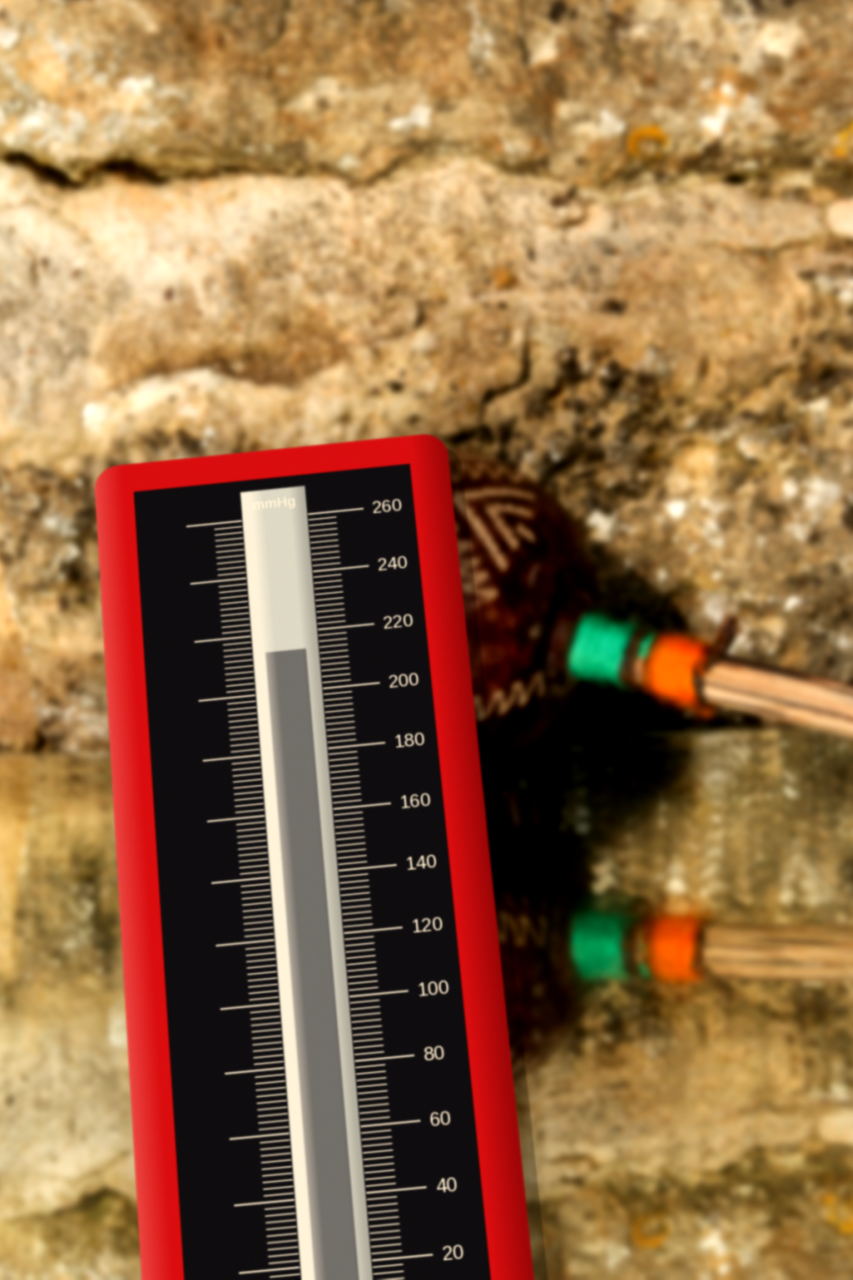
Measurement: 214mmHg
